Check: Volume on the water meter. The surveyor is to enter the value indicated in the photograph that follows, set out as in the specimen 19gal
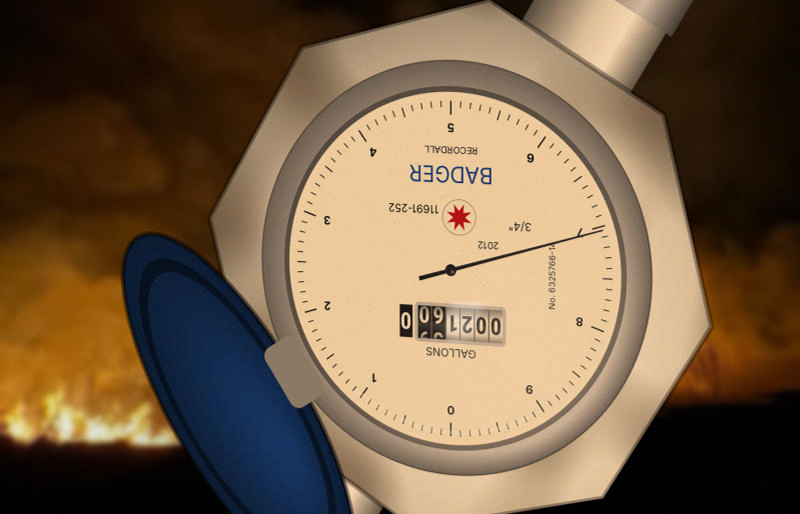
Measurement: 21597.0gal
